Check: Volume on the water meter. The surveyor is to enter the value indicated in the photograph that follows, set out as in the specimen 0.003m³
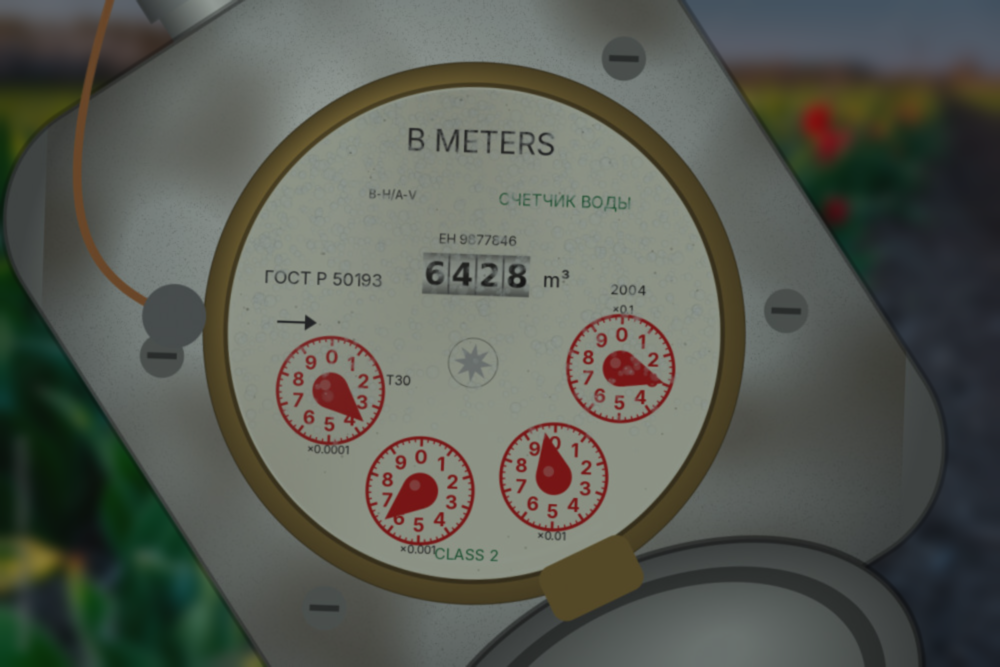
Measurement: 6428.2963m³
